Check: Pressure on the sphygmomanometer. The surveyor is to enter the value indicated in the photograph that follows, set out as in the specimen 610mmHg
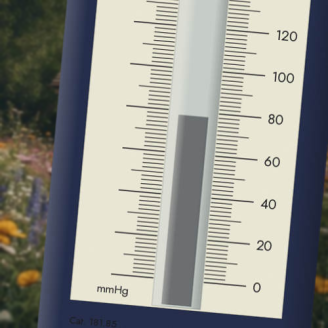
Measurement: 78mmHg
